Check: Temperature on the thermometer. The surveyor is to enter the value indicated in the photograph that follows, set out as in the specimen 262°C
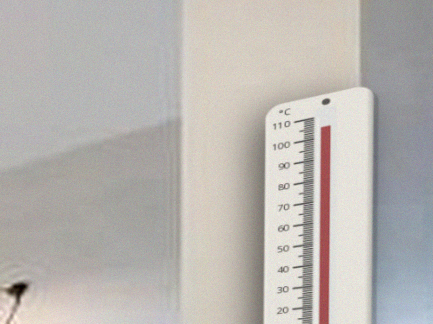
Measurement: 105°C
